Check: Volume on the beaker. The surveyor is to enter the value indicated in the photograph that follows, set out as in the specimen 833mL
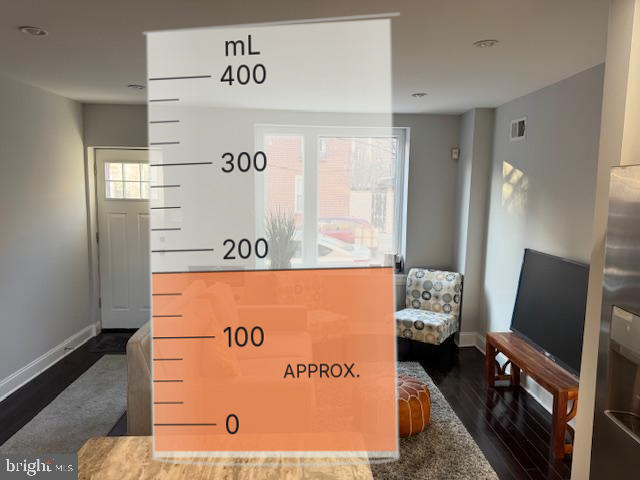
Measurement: 175mL
